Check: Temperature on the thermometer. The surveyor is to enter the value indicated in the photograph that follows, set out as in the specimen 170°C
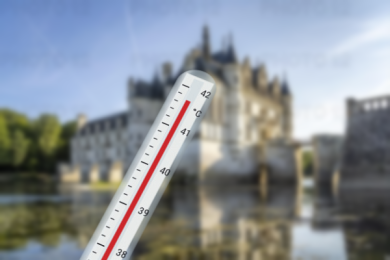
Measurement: 41.7°C
